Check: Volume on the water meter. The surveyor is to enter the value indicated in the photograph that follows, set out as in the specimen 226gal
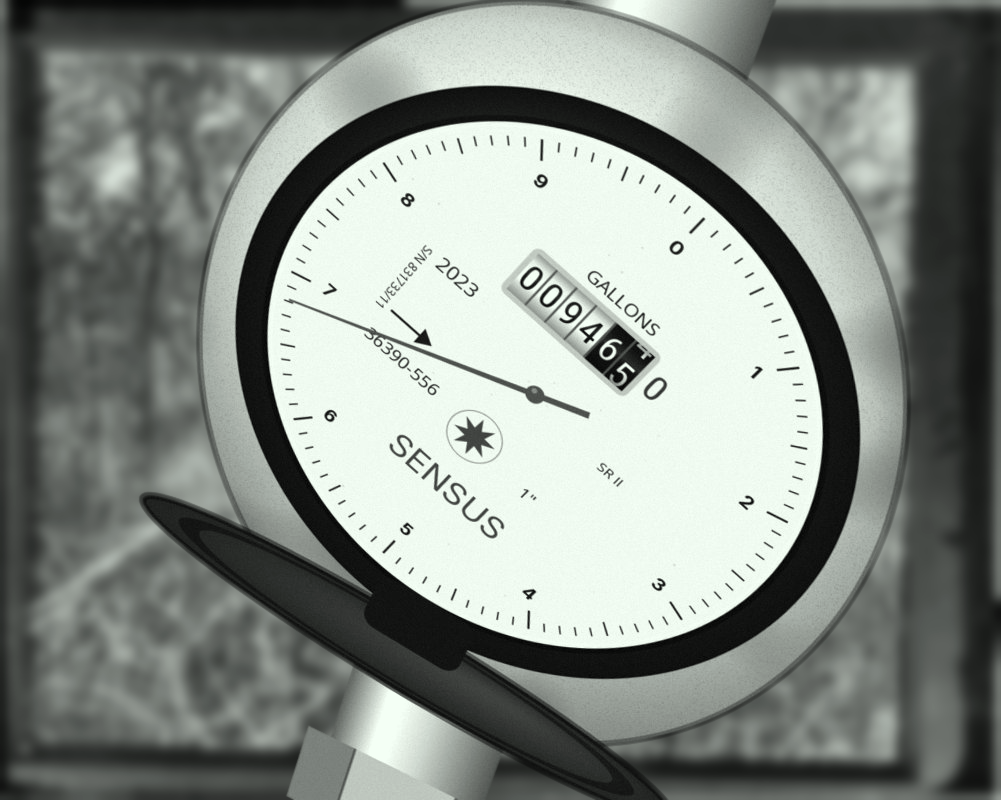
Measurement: 94646.8gal
